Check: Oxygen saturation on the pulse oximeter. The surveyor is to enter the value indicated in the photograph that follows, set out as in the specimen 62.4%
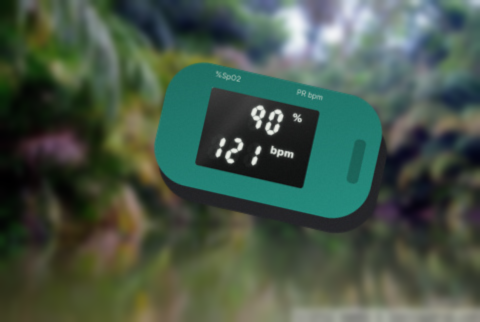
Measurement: 90%
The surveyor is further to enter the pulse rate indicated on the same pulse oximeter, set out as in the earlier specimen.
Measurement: 121bpm
